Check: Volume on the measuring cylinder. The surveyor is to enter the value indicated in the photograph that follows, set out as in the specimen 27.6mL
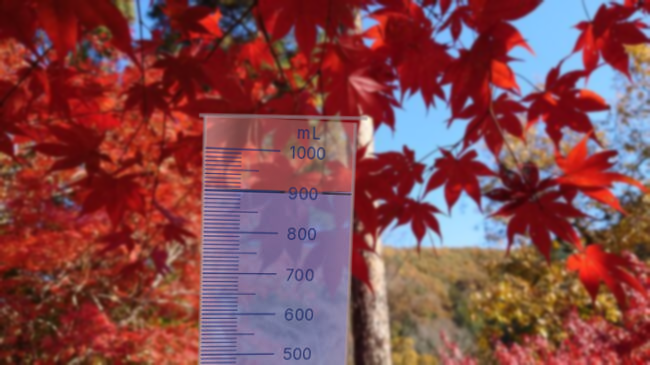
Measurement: 900mL
